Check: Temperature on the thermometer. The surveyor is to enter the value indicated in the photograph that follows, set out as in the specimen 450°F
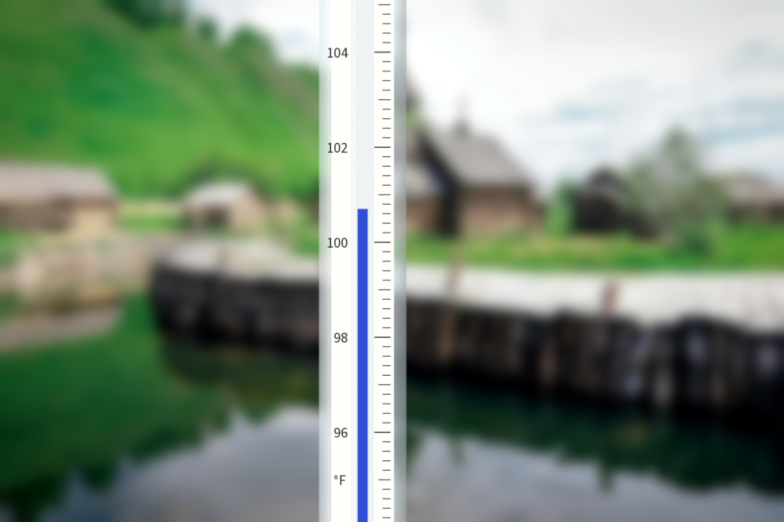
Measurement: 100.7°F
